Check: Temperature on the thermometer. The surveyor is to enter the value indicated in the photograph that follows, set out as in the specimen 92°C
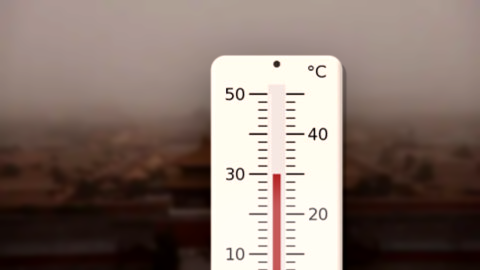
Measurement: 30°C
